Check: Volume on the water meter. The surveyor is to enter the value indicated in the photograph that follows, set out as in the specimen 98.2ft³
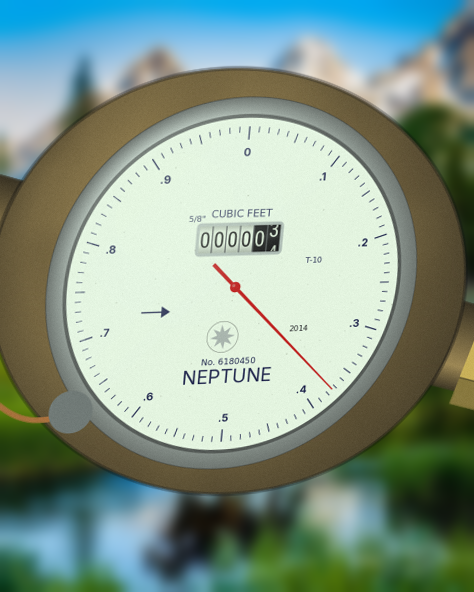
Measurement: 3.37ft³
